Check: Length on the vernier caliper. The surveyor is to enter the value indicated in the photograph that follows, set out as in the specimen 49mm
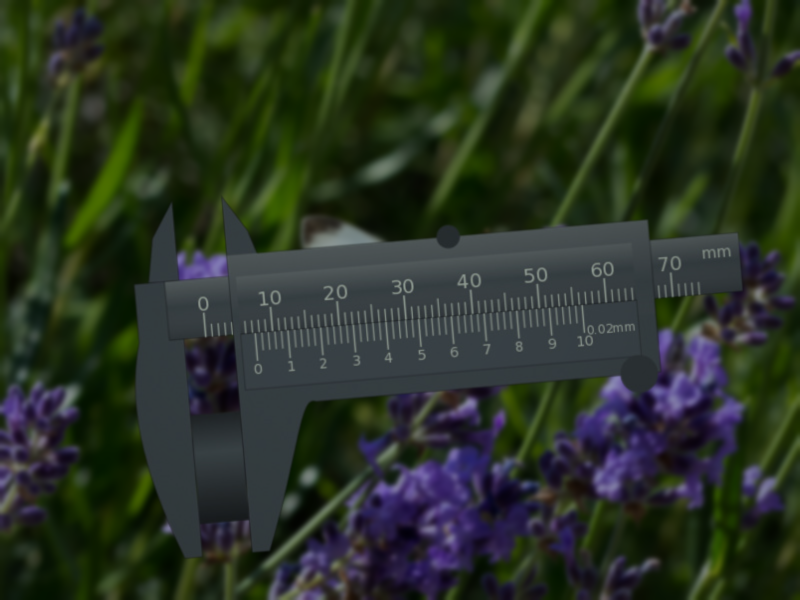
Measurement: 7.4mm
